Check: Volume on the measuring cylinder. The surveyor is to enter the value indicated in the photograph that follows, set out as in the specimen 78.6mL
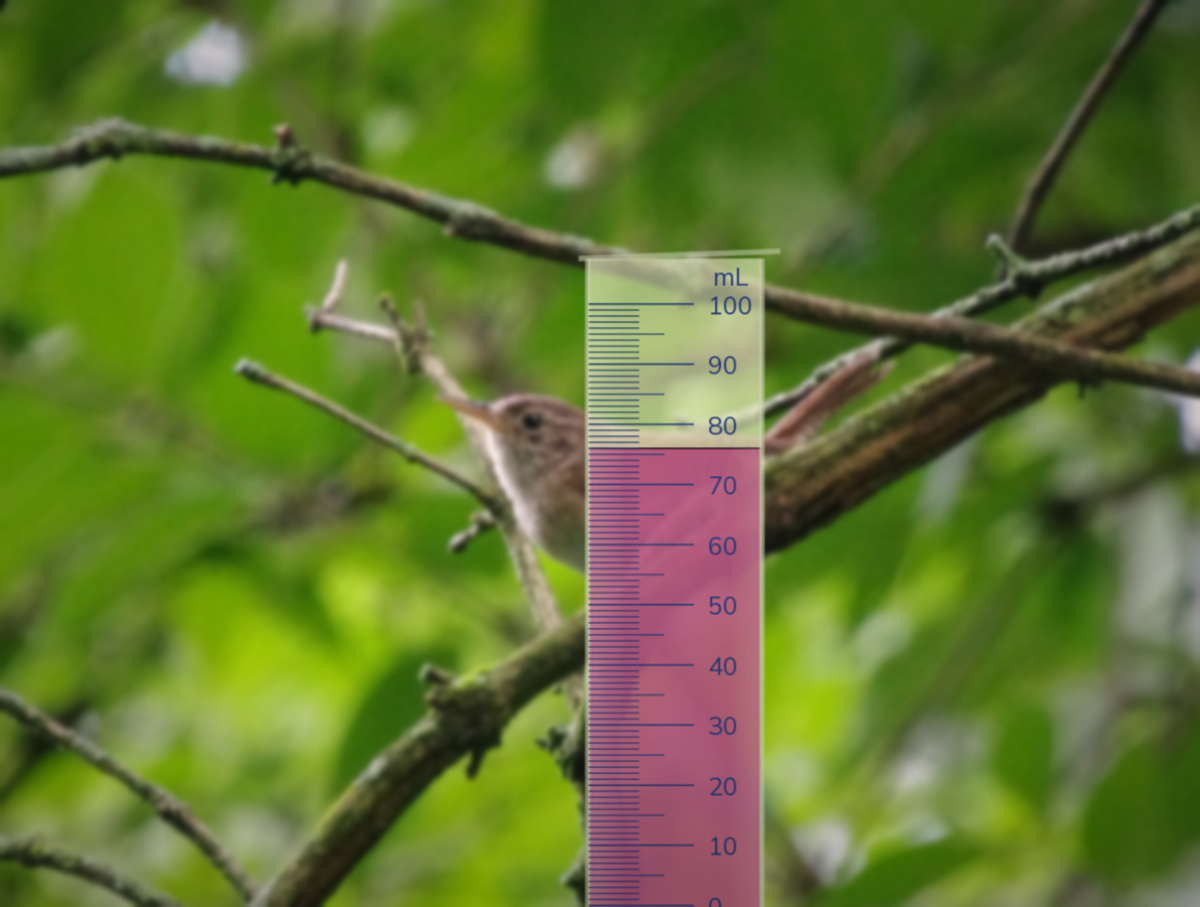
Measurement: 76mL
